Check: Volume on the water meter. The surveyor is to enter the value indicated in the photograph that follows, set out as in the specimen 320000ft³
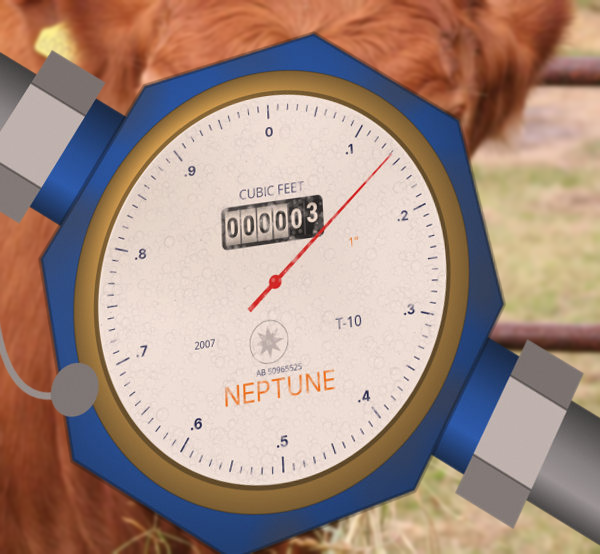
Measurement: 3.14ft³
